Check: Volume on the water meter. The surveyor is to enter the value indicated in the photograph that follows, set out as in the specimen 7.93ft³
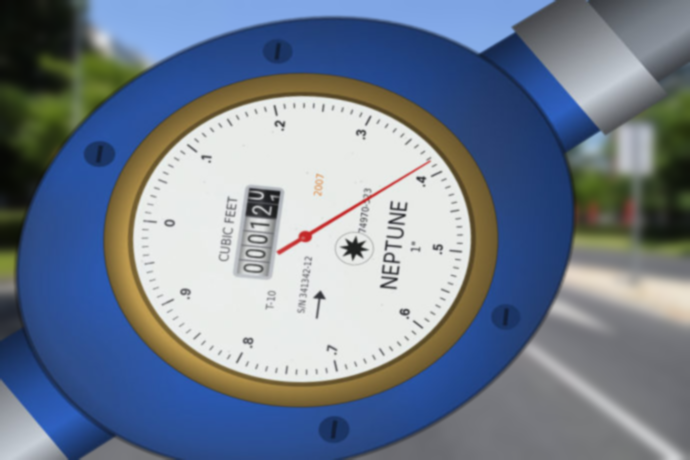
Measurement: 120.38ft³
